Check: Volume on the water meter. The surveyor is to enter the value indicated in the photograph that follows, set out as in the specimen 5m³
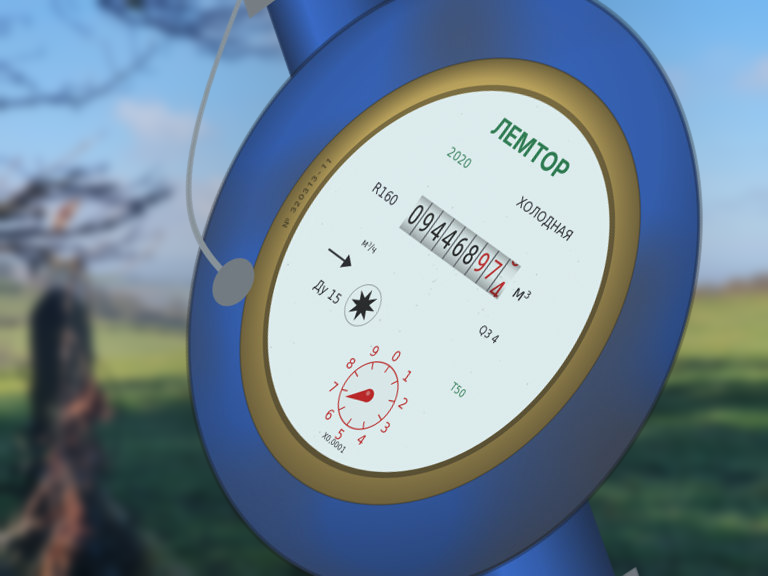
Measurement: 94468.9736m³
